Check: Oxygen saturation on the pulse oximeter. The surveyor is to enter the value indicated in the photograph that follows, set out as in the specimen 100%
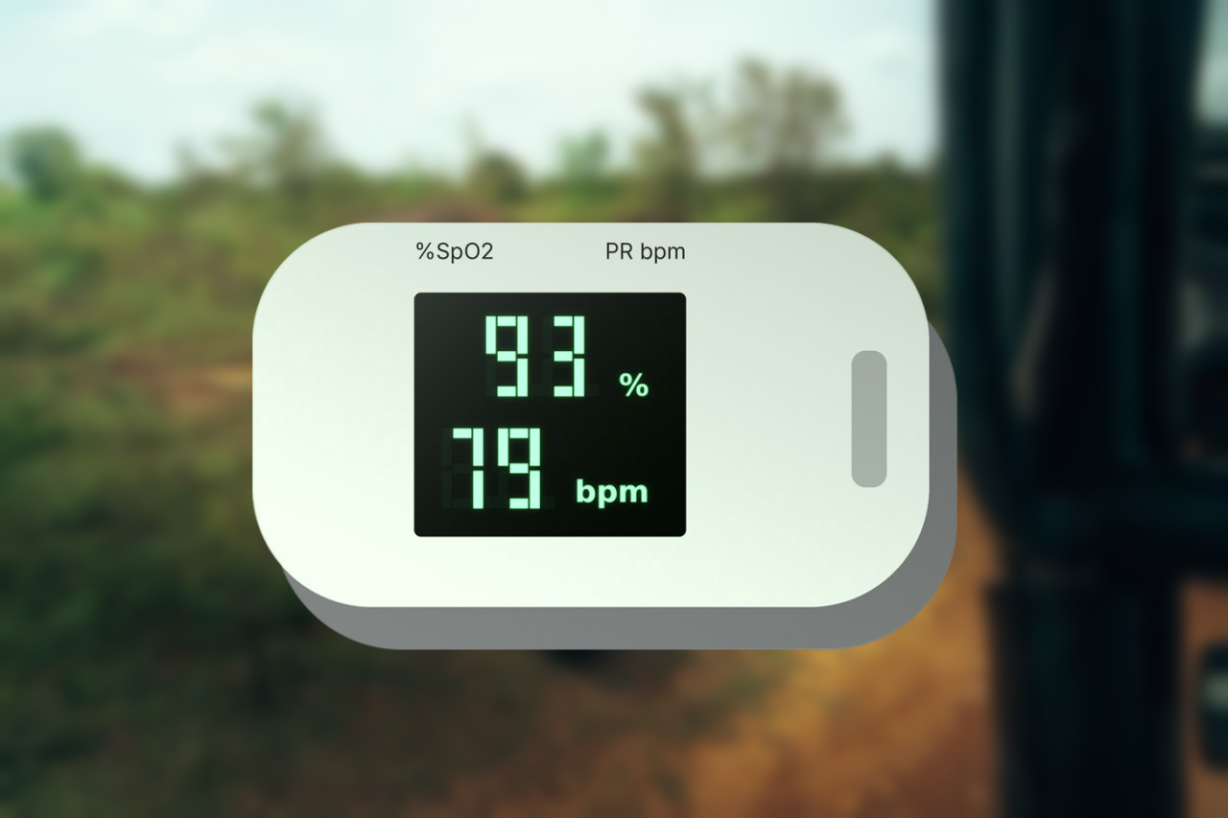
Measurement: 93%
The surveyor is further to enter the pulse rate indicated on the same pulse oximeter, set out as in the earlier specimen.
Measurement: 79bpm
